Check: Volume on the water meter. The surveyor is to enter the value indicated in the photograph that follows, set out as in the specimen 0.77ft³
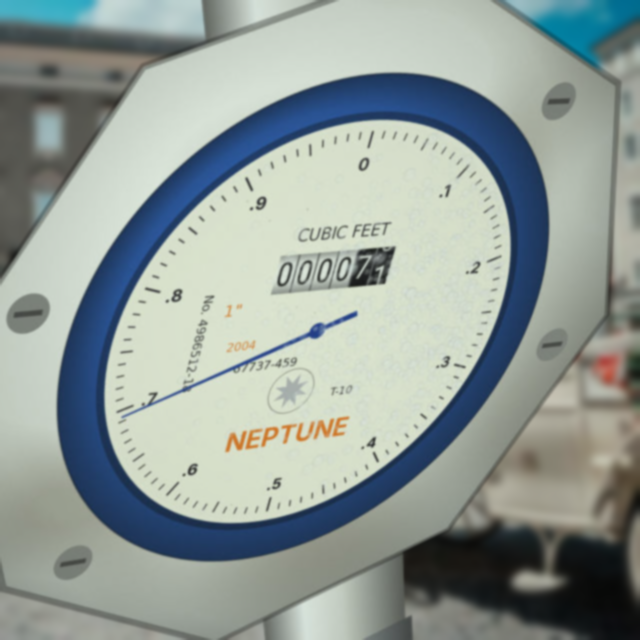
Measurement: 70.69ft³
